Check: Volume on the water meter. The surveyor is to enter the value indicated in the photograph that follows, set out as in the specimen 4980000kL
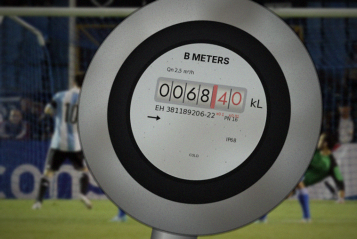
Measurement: 68.40kL
